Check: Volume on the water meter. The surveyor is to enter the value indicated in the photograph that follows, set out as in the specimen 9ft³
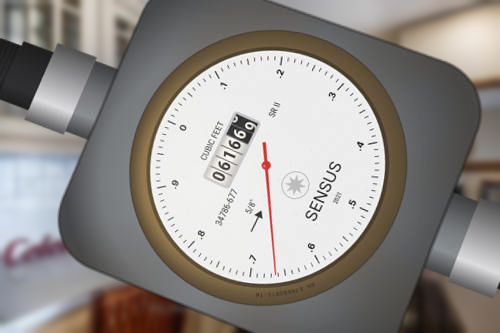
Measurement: 61668.66ft³
